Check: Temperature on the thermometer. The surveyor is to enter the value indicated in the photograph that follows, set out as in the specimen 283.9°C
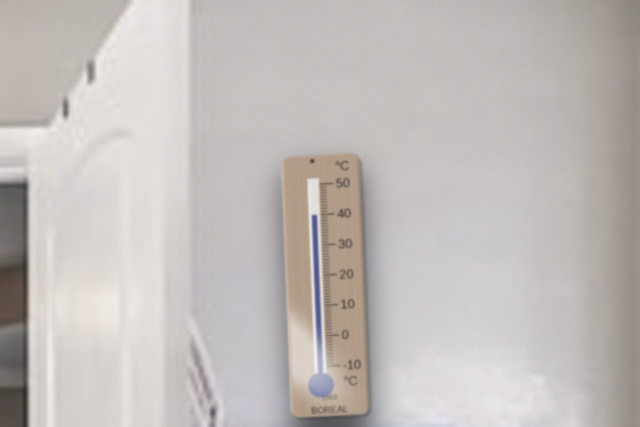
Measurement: 40°C
